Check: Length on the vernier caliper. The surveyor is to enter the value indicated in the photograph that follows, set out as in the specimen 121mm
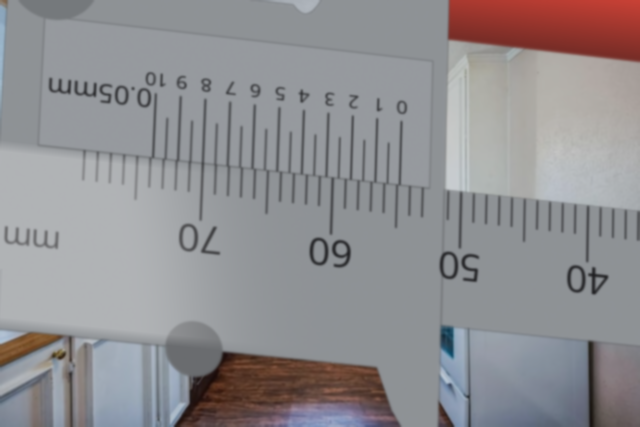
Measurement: 54.8mm
